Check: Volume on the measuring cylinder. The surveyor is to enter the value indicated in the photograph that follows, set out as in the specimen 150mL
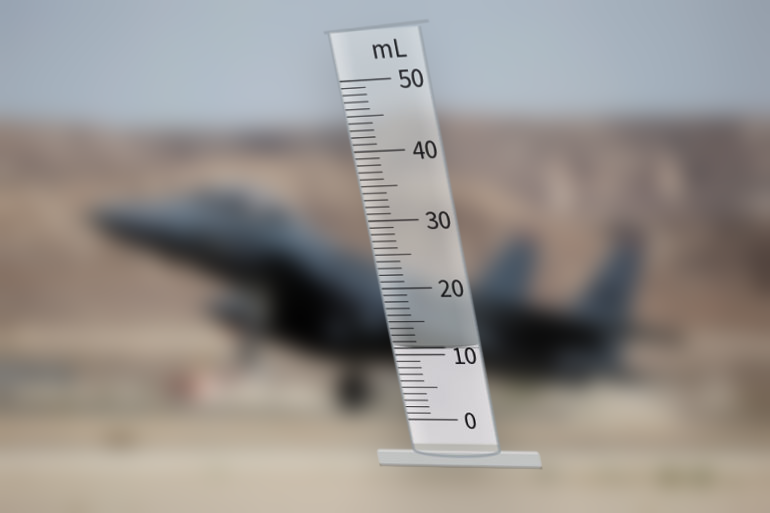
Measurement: 11mL
